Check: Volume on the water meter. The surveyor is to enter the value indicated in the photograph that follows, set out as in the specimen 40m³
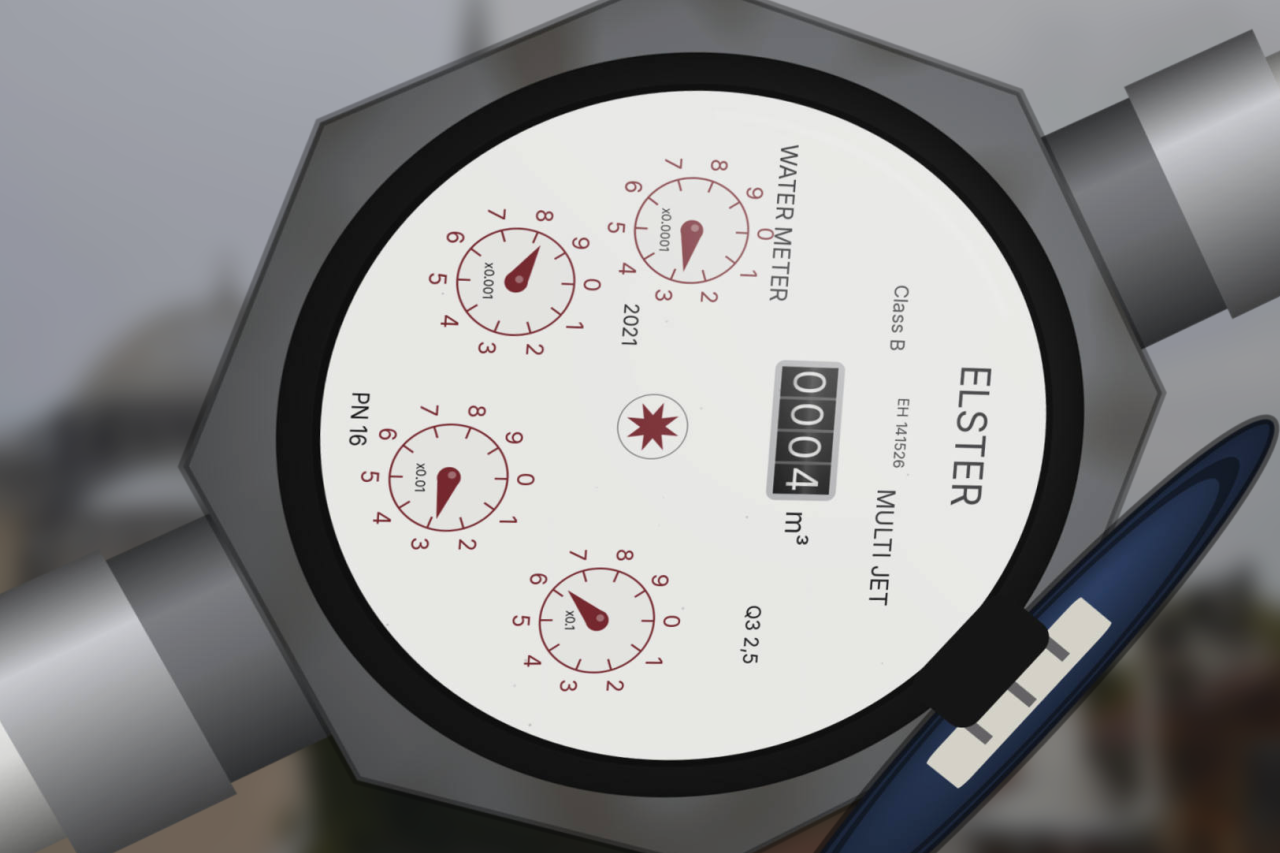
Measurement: 4.6282m³
